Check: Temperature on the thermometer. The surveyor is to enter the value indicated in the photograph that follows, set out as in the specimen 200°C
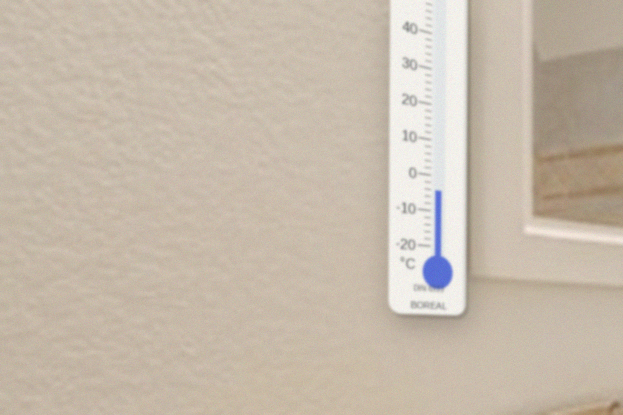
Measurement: -4°C
